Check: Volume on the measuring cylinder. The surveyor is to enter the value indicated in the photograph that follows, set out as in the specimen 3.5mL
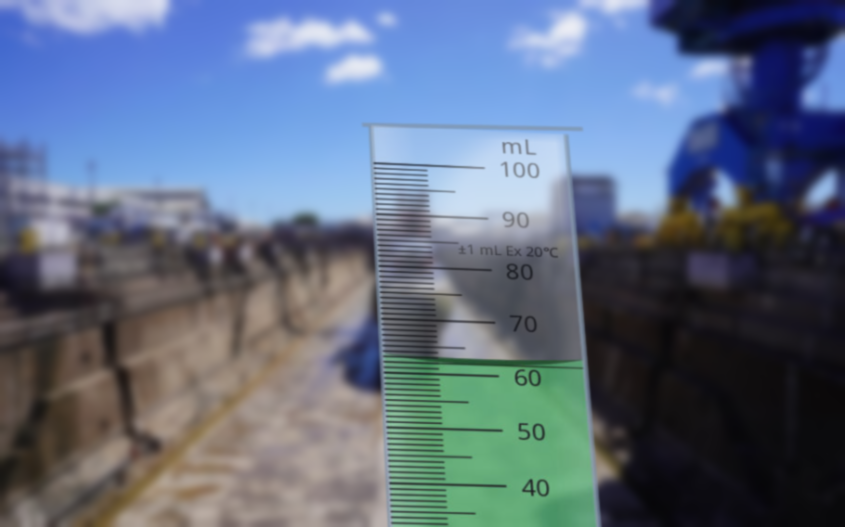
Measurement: 62mL
